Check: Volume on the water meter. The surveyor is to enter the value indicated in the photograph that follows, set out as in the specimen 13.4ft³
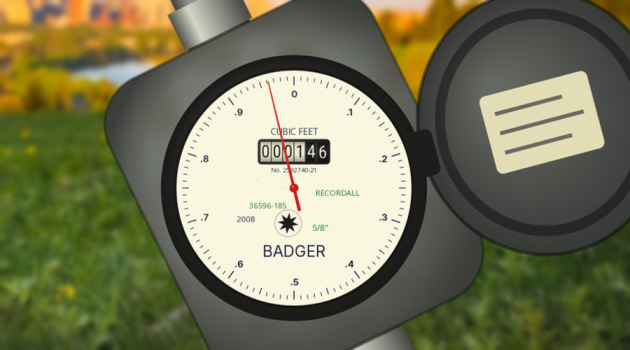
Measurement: 145.96ft³
